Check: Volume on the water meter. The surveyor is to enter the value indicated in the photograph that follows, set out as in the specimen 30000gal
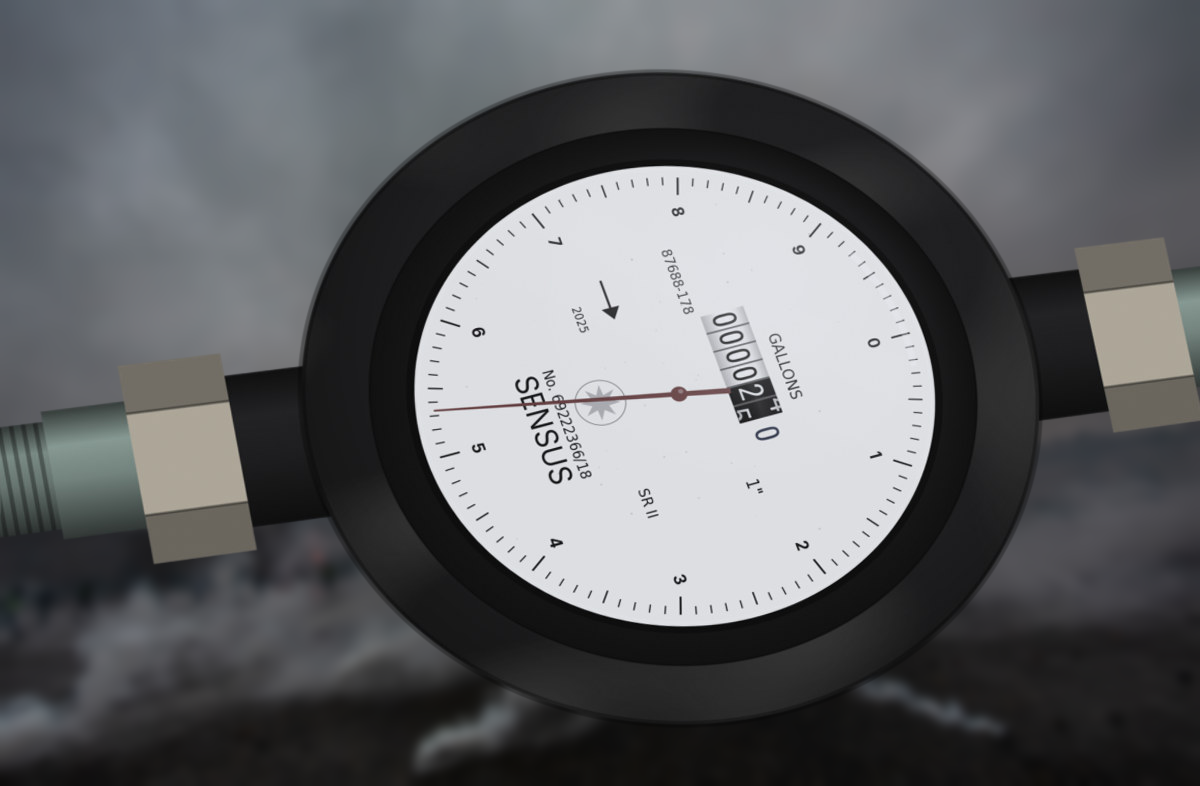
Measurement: 245.3gal
